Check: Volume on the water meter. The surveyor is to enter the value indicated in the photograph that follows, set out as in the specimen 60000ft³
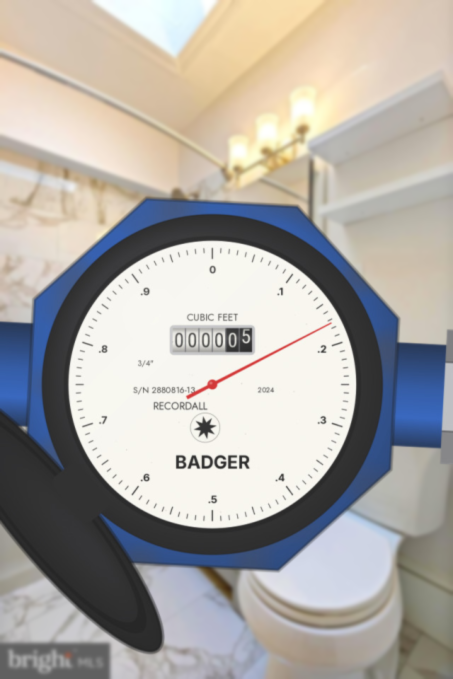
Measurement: 5.17ft³
